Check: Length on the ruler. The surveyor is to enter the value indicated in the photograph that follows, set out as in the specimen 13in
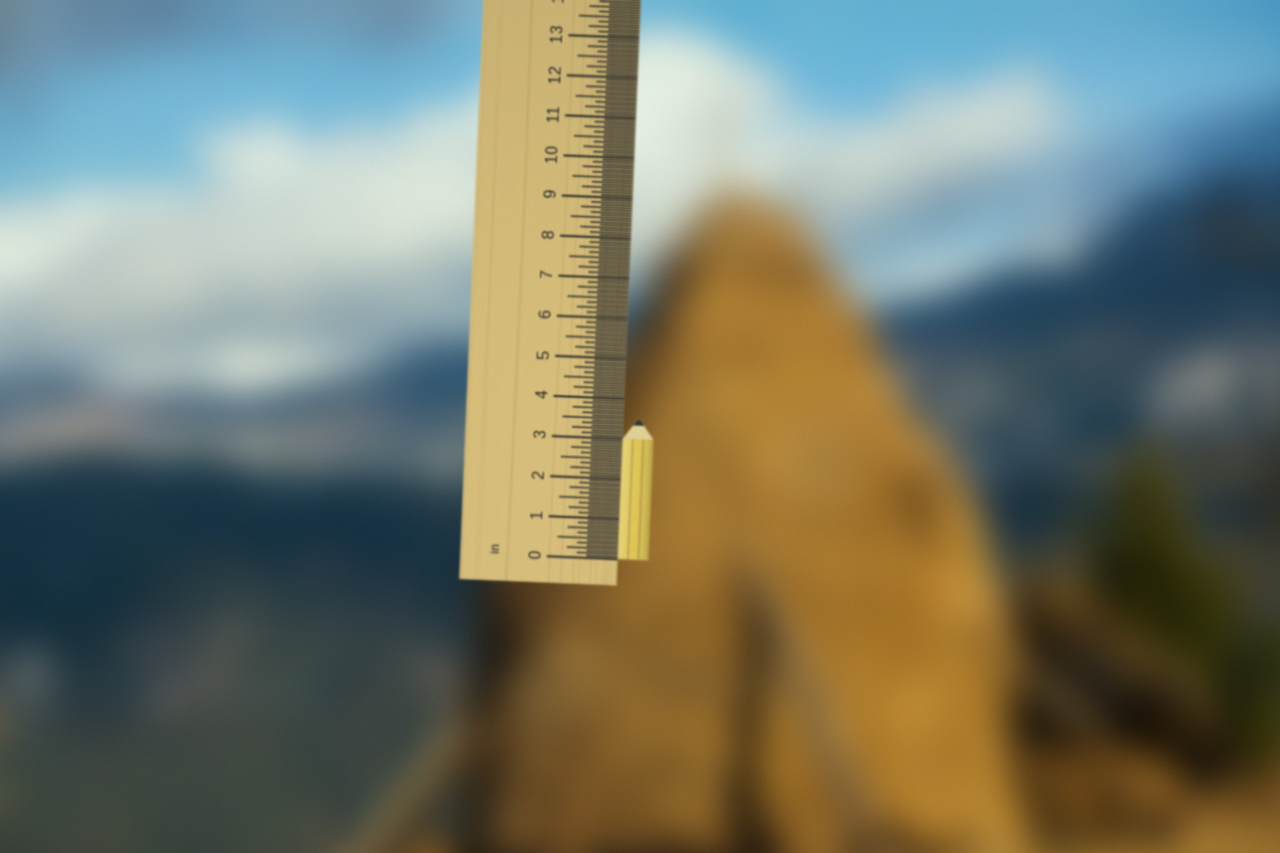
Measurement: 3.5in
